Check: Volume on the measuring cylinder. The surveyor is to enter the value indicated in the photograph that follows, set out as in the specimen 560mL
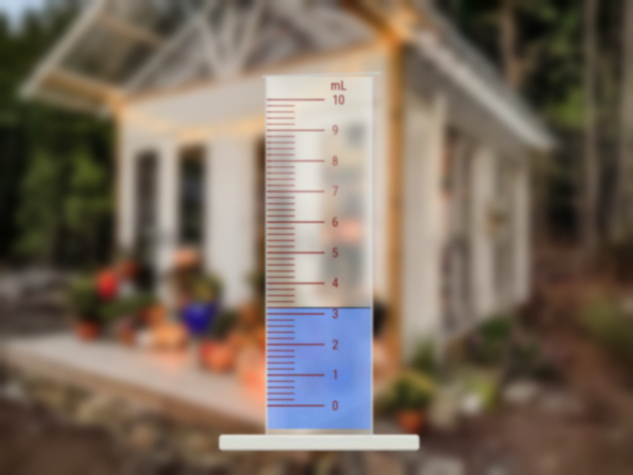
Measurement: 3.2mL
